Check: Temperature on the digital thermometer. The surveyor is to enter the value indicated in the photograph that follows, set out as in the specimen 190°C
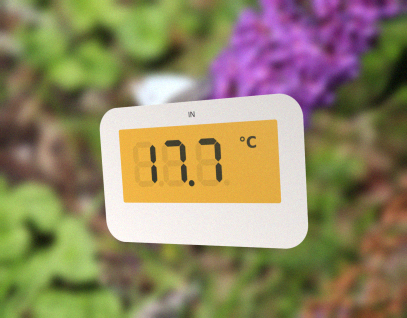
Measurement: 17.7°C
